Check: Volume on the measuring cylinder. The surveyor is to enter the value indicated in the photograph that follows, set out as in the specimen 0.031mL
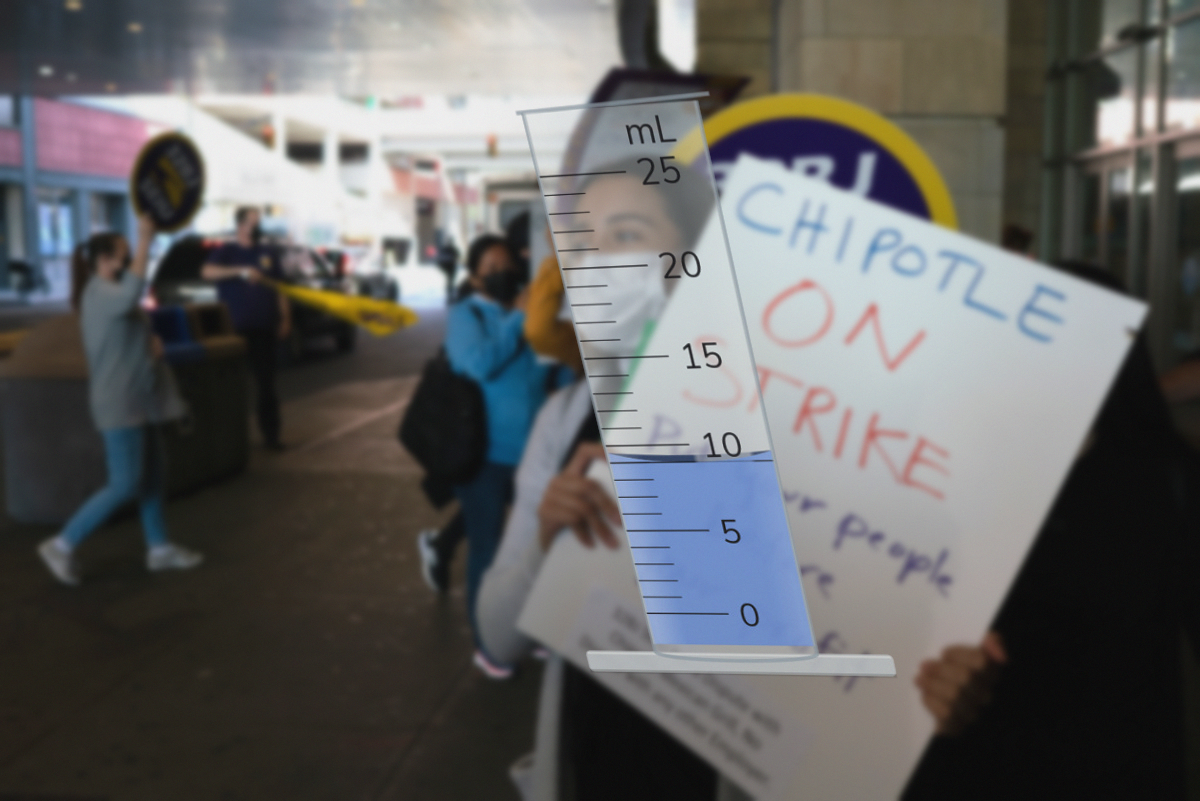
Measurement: 9mL
